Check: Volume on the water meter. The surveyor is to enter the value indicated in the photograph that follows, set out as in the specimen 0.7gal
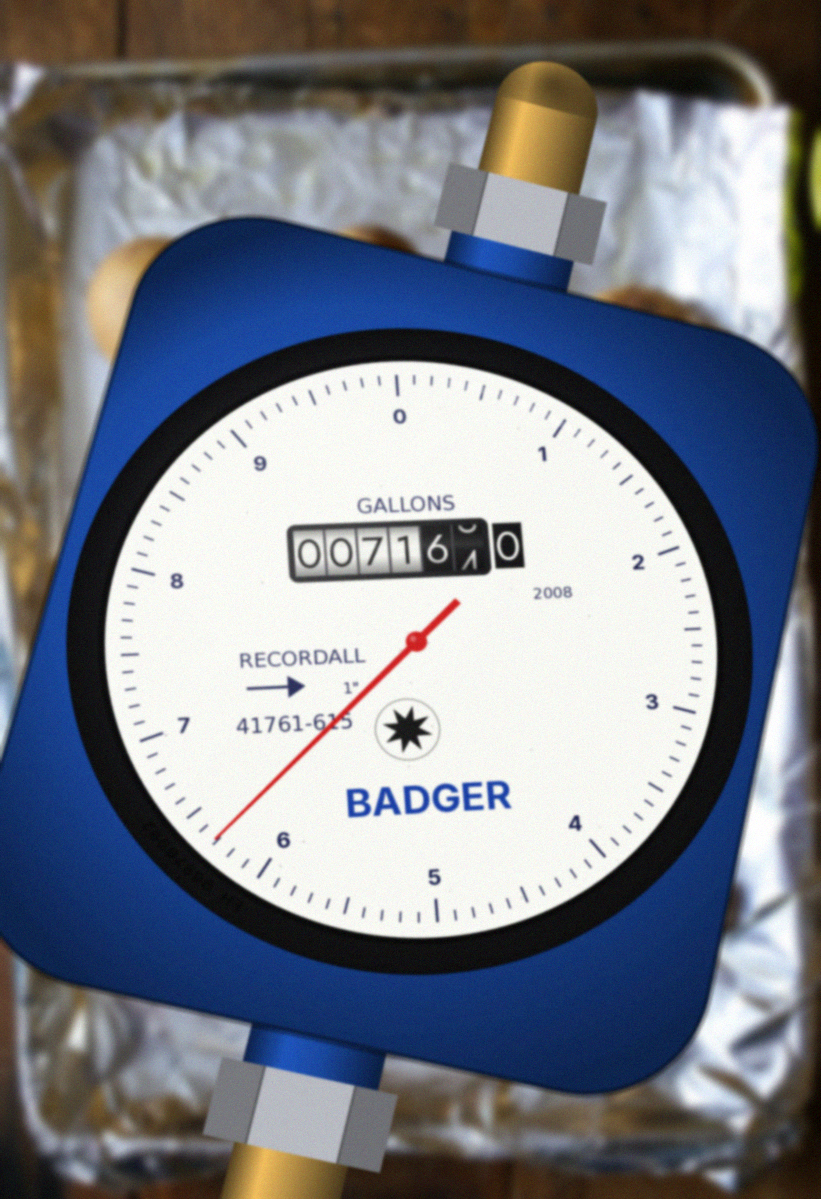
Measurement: 71636.3gal
